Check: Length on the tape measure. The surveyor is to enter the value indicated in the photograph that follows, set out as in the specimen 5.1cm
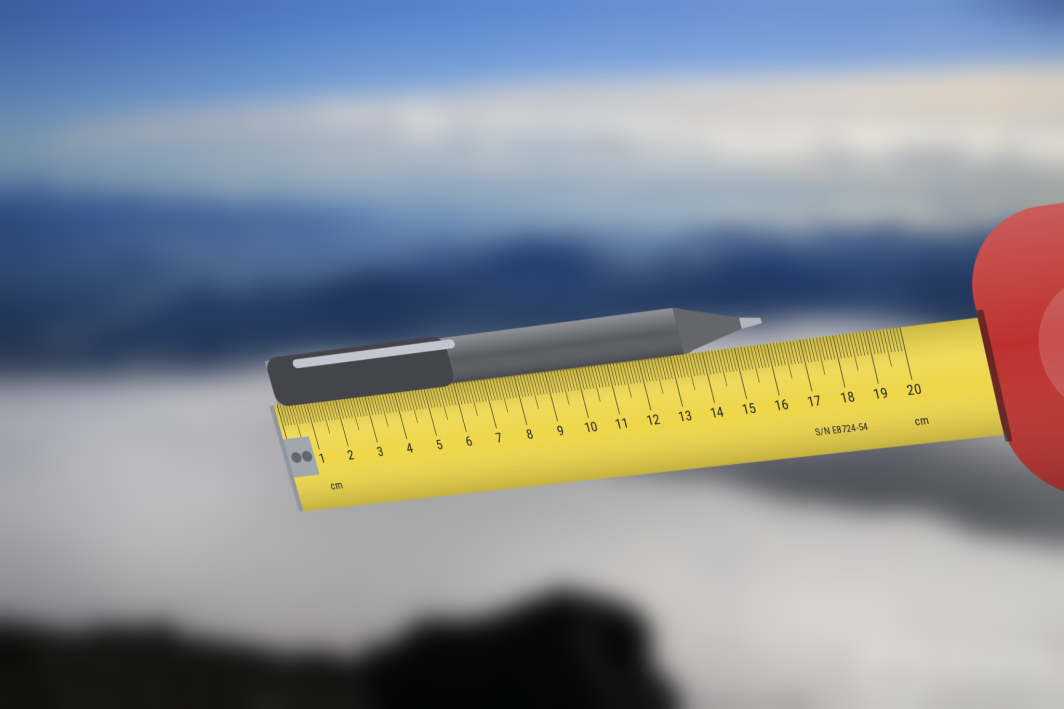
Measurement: 16cm
